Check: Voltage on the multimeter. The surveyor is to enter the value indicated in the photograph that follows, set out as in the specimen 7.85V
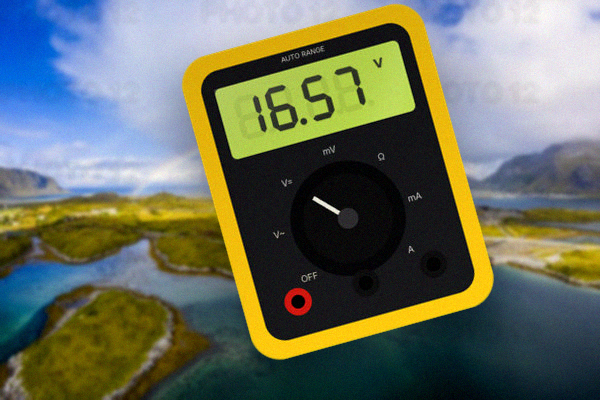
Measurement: 16.57V
